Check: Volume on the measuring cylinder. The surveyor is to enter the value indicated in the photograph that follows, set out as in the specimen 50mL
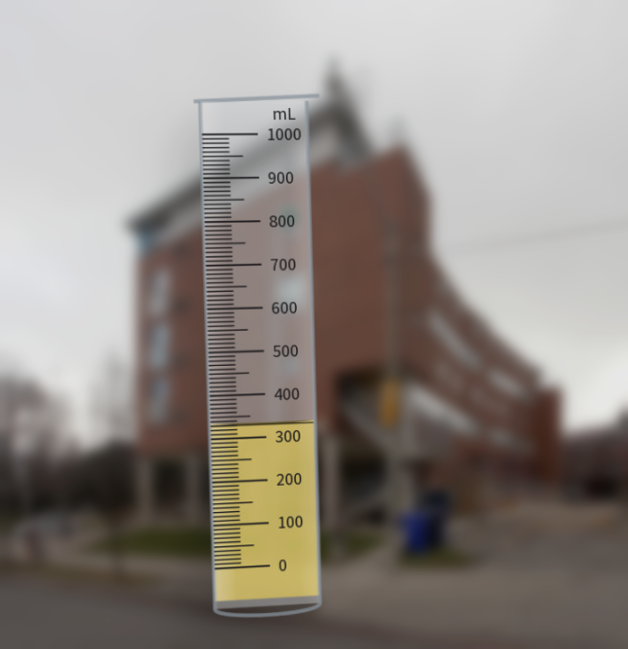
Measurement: 330mL
